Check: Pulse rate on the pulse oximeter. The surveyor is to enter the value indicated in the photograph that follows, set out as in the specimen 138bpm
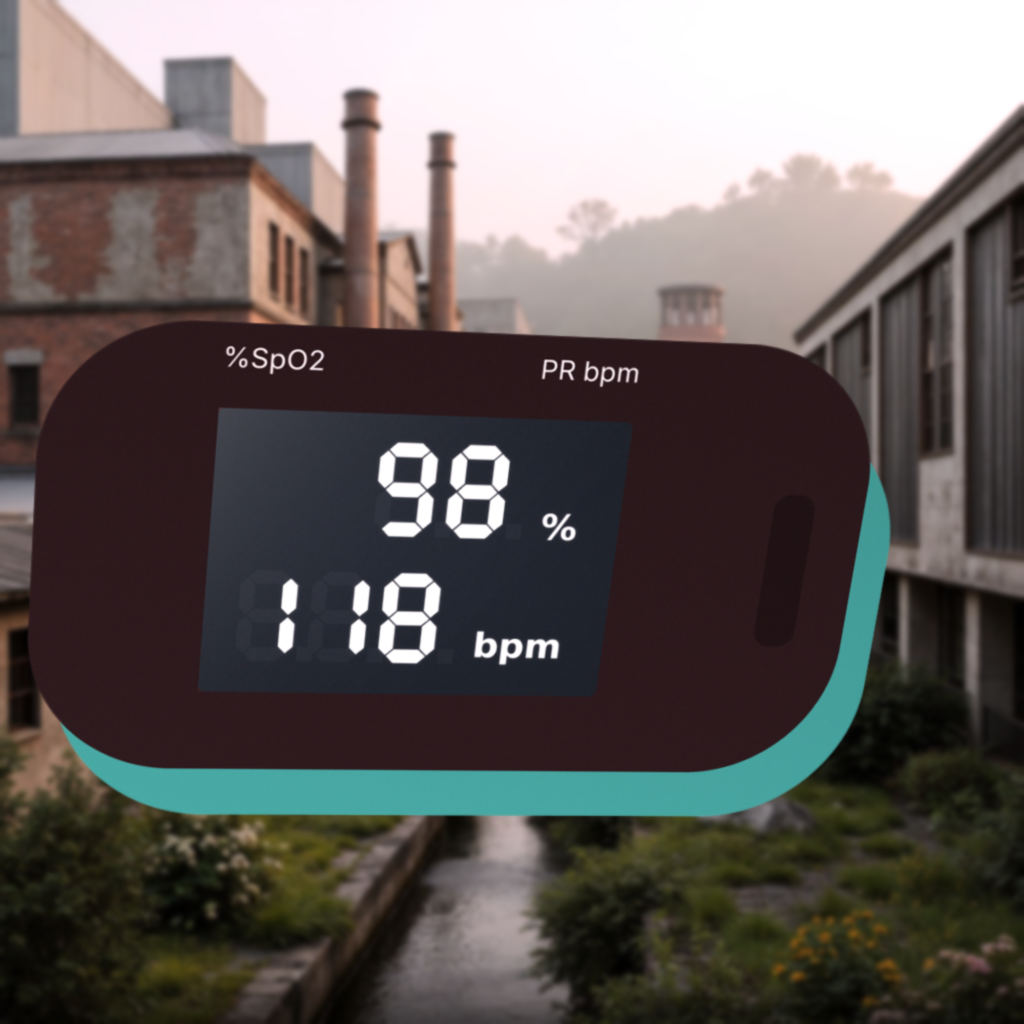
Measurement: 118bpm
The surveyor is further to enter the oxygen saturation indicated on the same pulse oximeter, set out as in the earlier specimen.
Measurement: 98%
